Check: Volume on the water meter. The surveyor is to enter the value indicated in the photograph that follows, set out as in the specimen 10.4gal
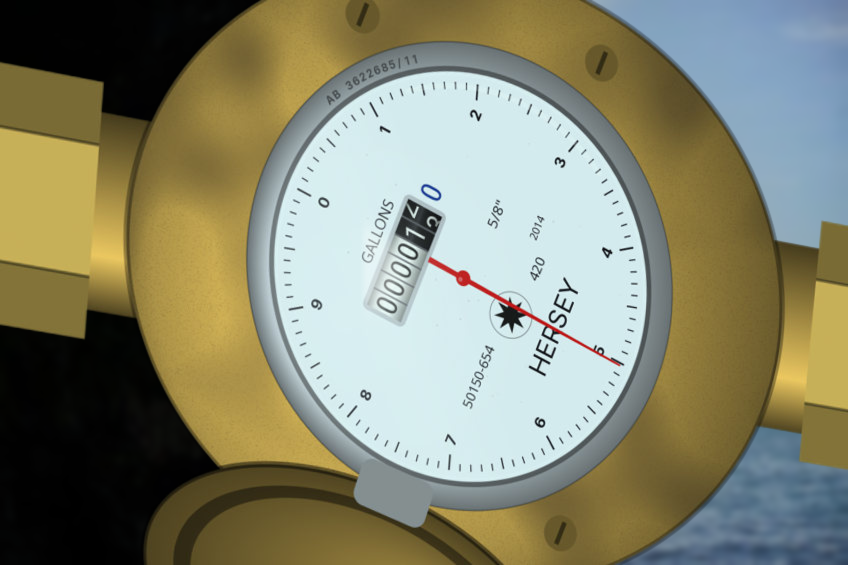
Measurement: 125.0gal
